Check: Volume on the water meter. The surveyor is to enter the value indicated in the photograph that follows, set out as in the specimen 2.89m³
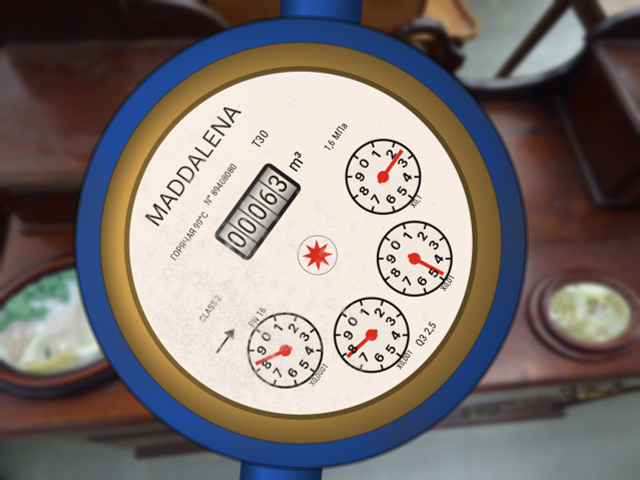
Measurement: 63.2478m³
